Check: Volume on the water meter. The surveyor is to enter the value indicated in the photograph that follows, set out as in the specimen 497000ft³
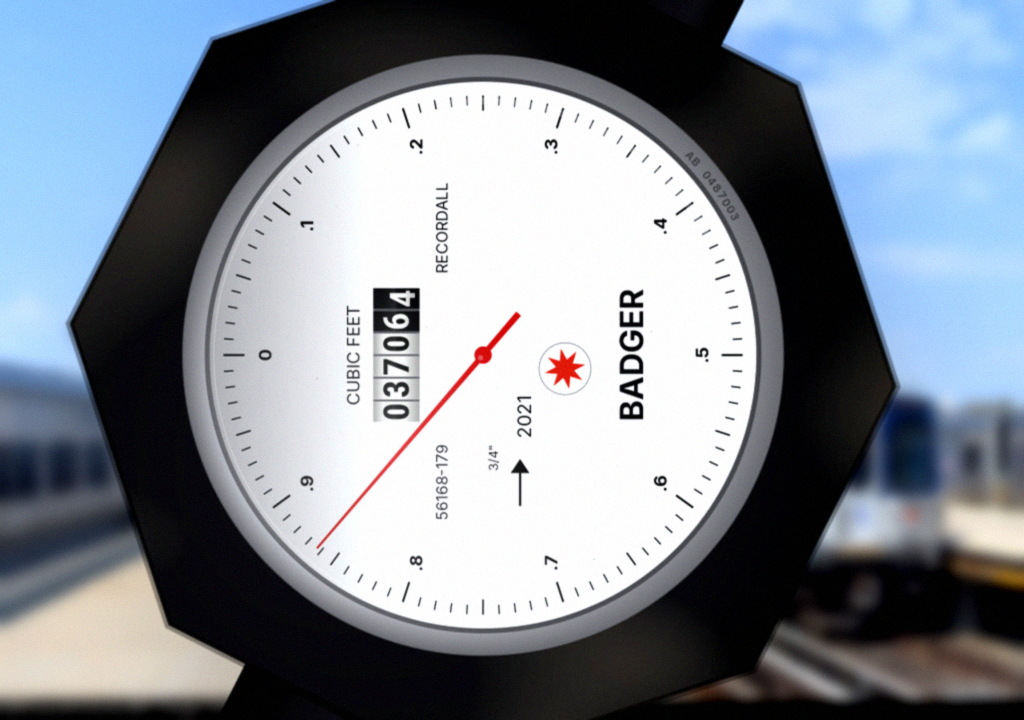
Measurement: 37063.86ft³
